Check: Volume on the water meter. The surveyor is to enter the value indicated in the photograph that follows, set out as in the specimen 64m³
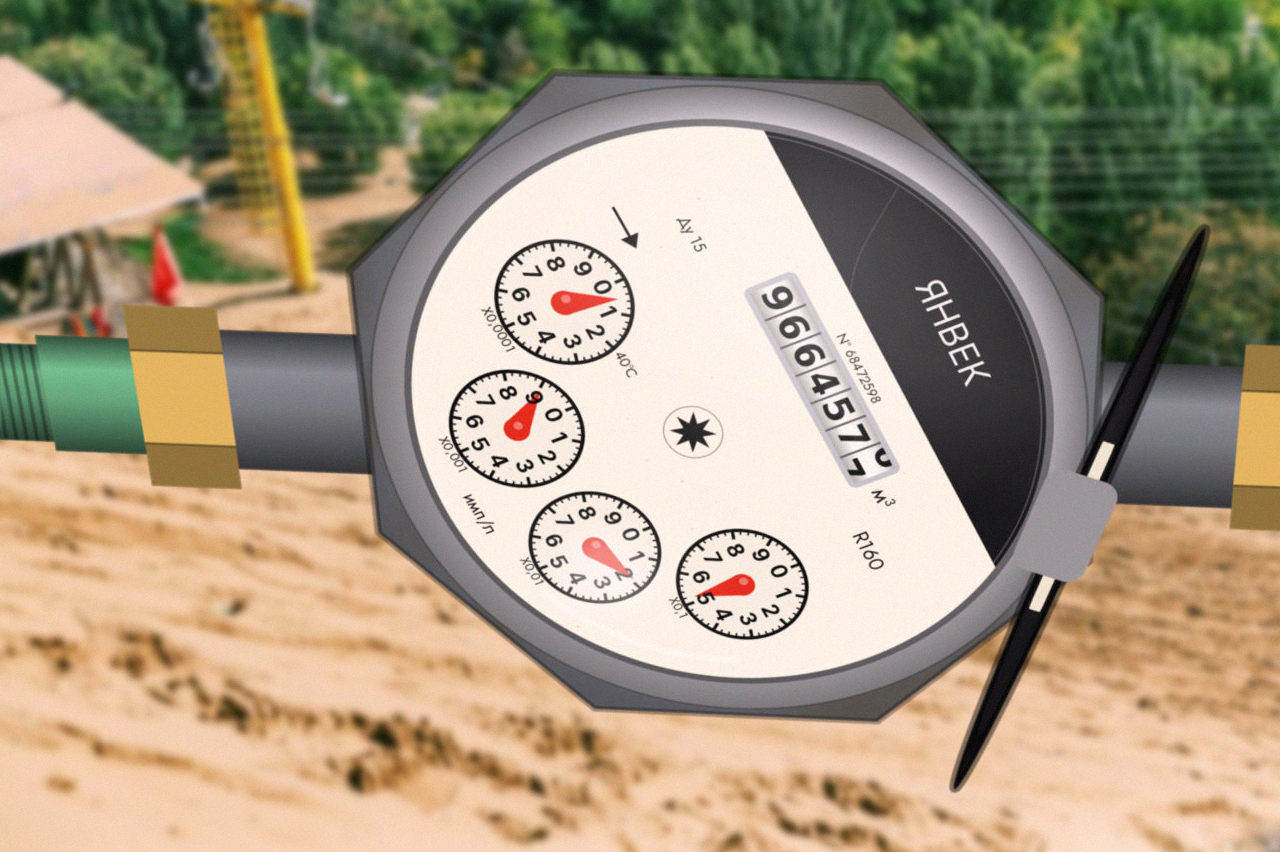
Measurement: 9664576.5190m³
